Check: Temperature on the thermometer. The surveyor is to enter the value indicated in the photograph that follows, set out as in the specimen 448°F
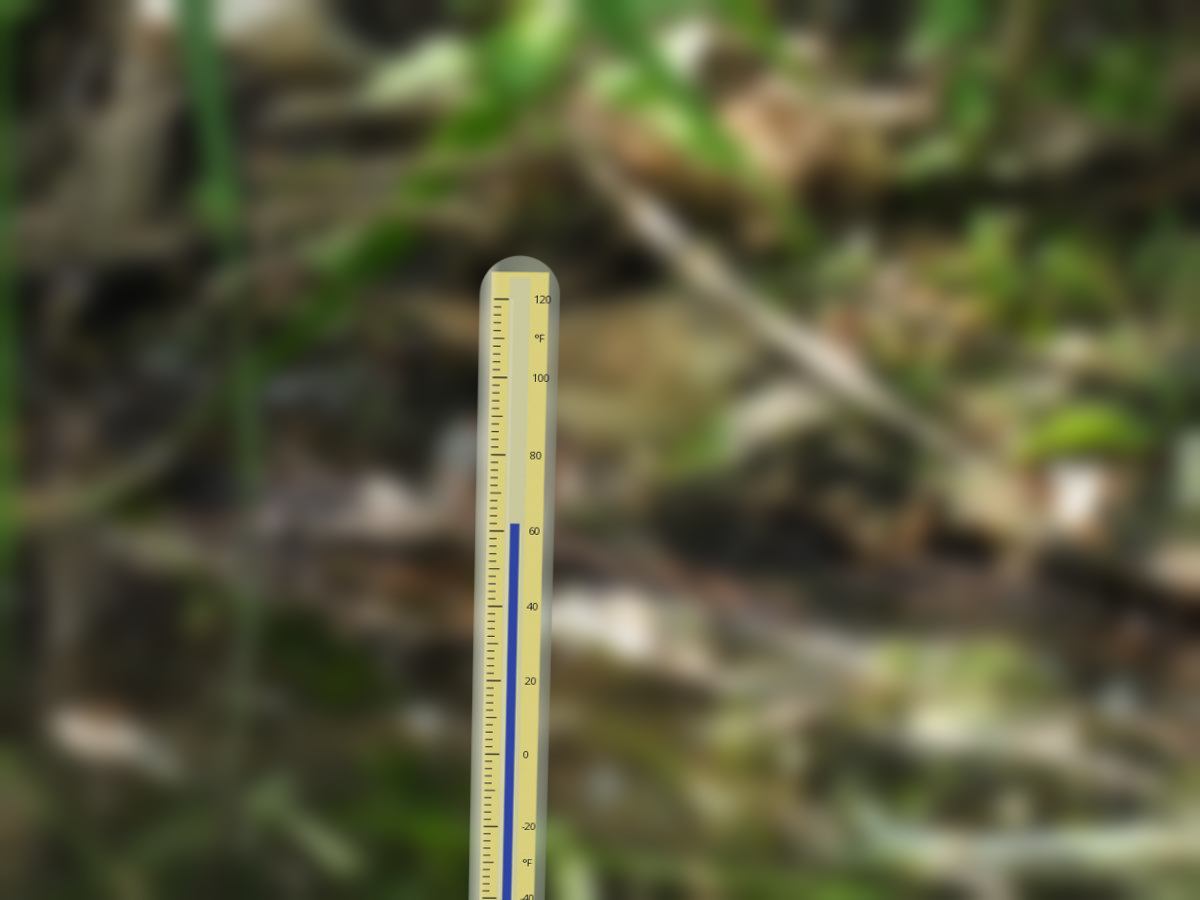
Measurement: 62°F
